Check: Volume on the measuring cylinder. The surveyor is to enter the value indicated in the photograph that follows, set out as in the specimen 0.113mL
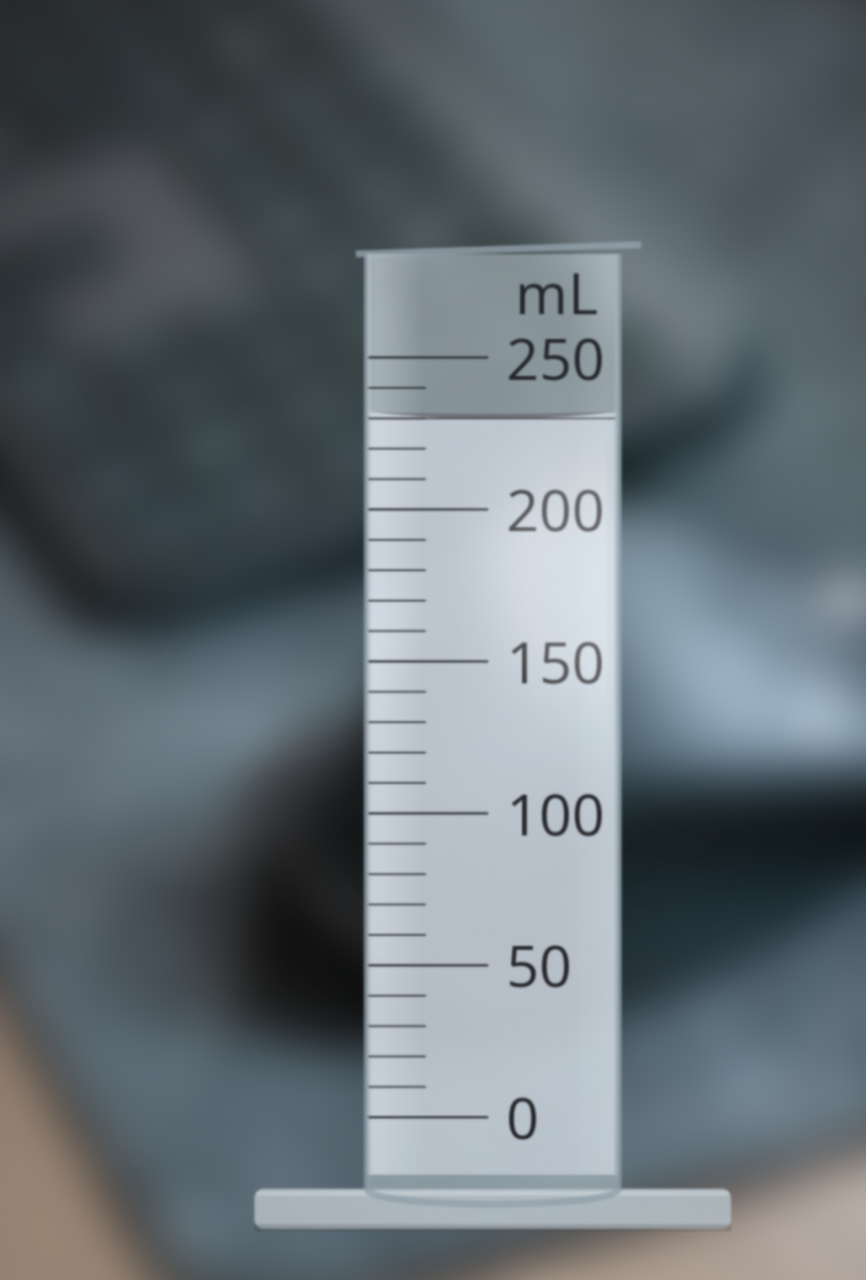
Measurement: 230mL
